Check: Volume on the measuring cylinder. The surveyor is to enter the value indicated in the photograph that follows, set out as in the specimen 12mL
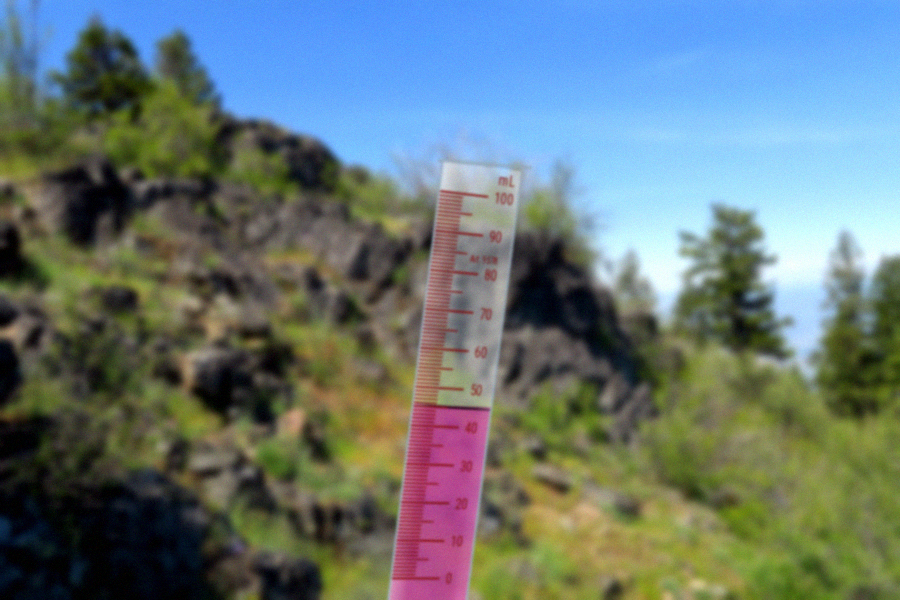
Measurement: 45mL
